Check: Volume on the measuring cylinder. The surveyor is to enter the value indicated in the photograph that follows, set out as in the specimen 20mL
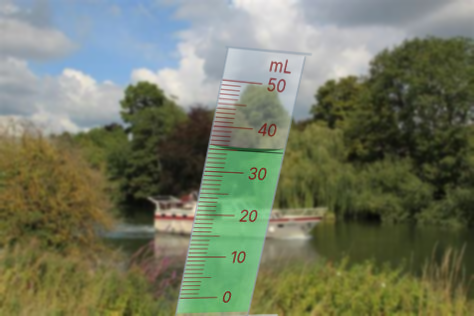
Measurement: 35mL
